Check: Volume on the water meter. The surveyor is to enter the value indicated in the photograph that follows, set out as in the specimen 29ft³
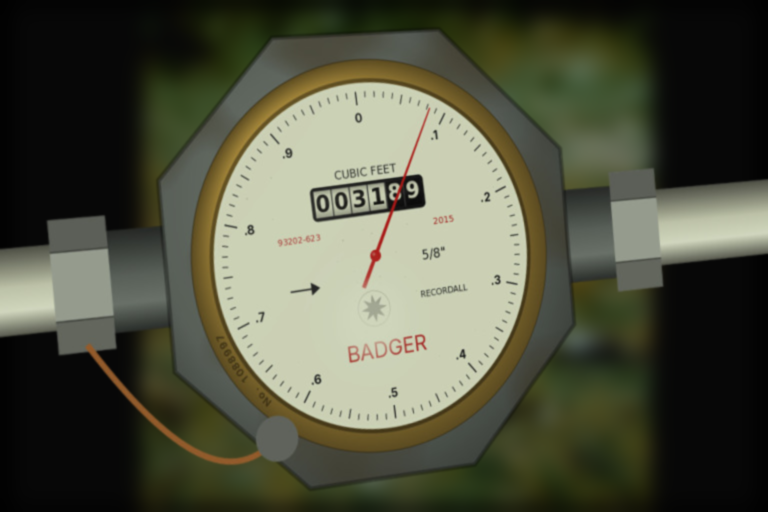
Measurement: 3189.08ft³
